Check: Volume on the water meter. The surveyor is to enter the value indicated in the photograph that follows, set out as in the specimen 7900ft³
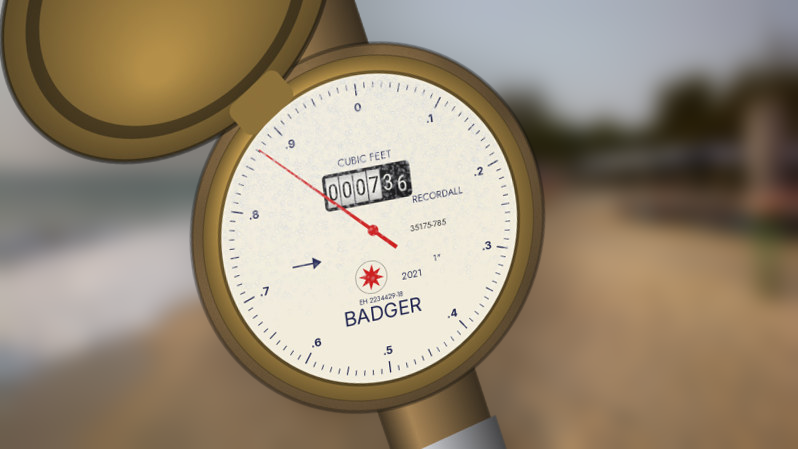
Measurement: 735.87ft³
